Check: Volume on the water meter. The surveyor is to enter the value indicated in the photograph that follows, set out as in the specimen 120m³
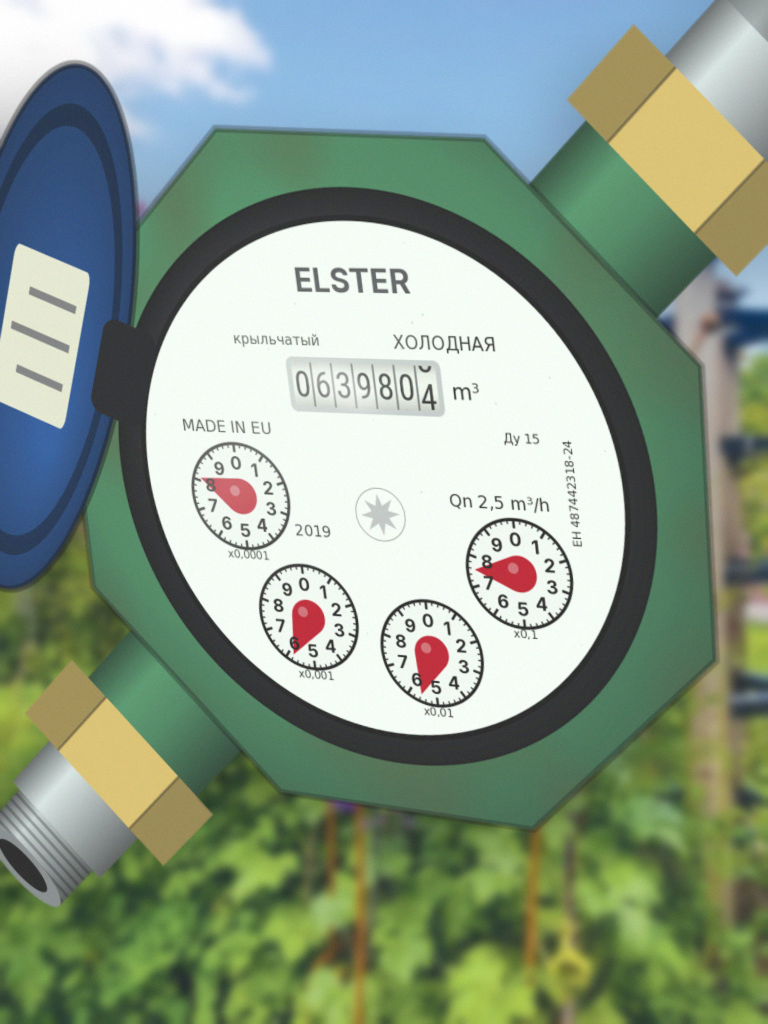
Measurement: 639803.7558m³
